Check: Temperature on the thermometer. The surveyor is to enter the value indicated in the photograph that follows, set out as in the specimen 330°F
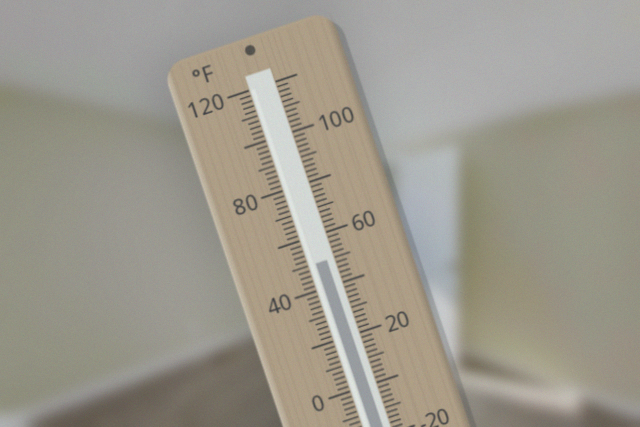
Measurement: 50°F
